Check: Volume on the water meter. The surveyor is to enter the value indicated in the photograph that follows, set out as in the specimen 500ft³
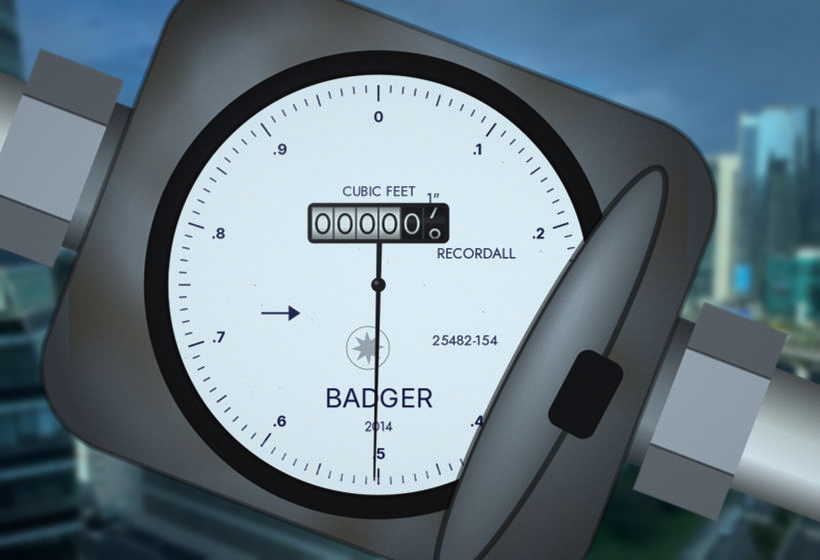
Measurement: 7.50ft³
